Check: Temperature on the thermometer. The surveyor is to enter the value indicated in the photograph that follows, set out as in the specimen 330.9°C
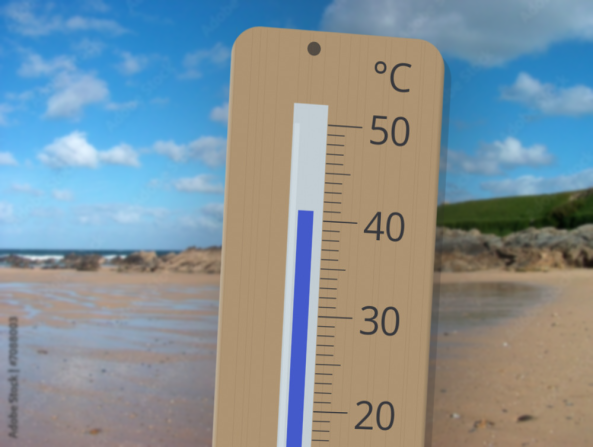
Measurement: 41°C
